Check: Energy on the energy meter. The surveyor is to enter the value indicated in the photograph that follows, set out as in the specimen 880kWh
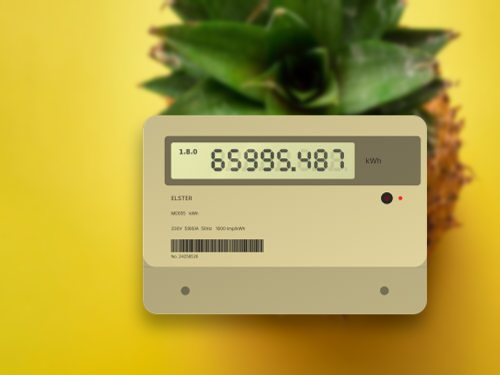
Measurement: 65995.487kWh
